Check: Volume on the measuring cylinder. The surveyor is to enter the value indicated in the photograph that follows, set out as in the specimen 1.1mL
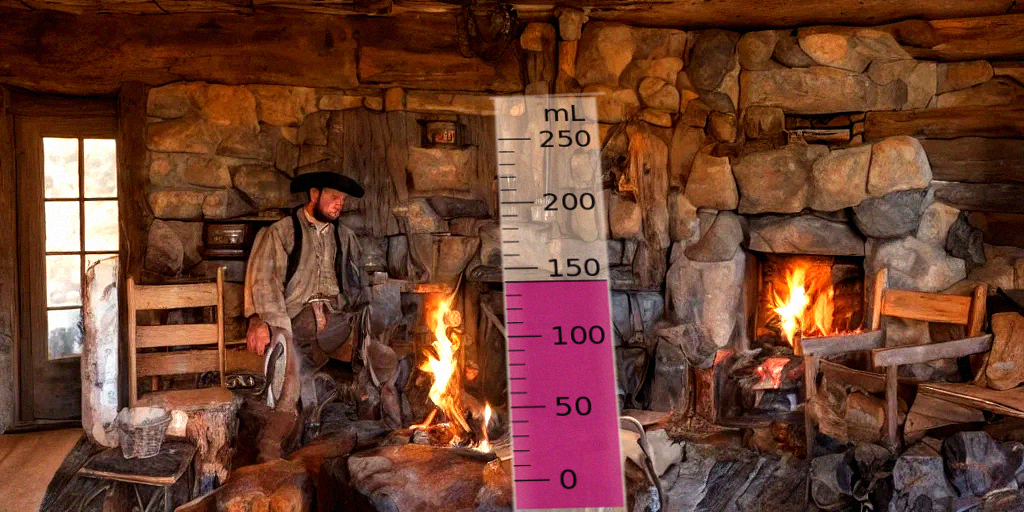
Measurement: 140mL
